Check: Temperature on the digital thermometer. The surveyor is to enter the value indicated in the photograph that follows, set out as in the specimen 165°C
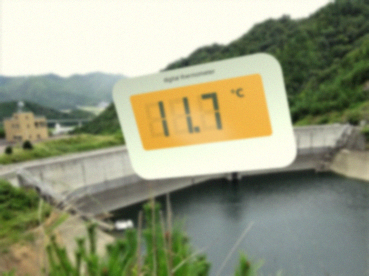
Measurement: 11.7°C
